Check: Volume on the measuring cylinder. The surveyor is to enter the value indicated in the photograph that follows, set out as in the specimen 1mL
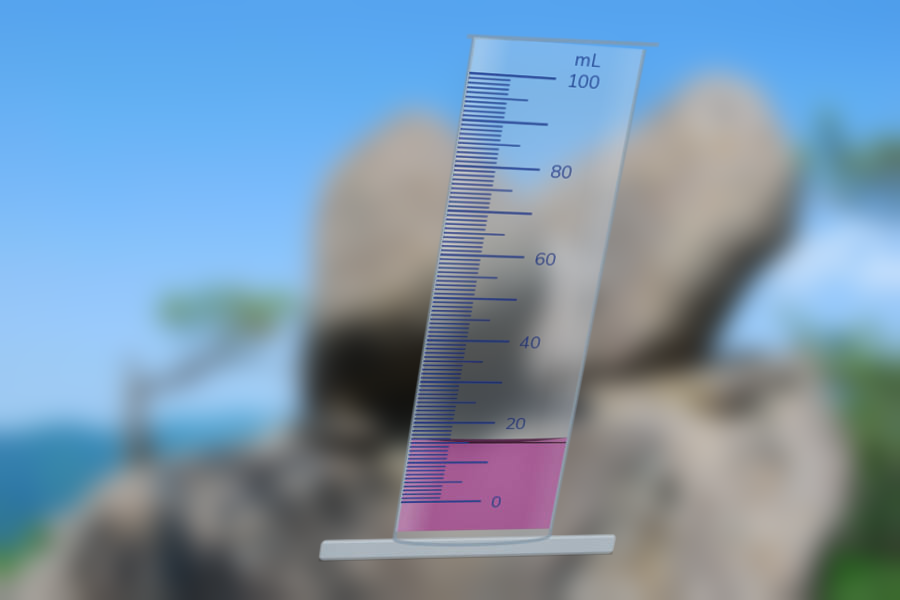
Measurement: 15mL
